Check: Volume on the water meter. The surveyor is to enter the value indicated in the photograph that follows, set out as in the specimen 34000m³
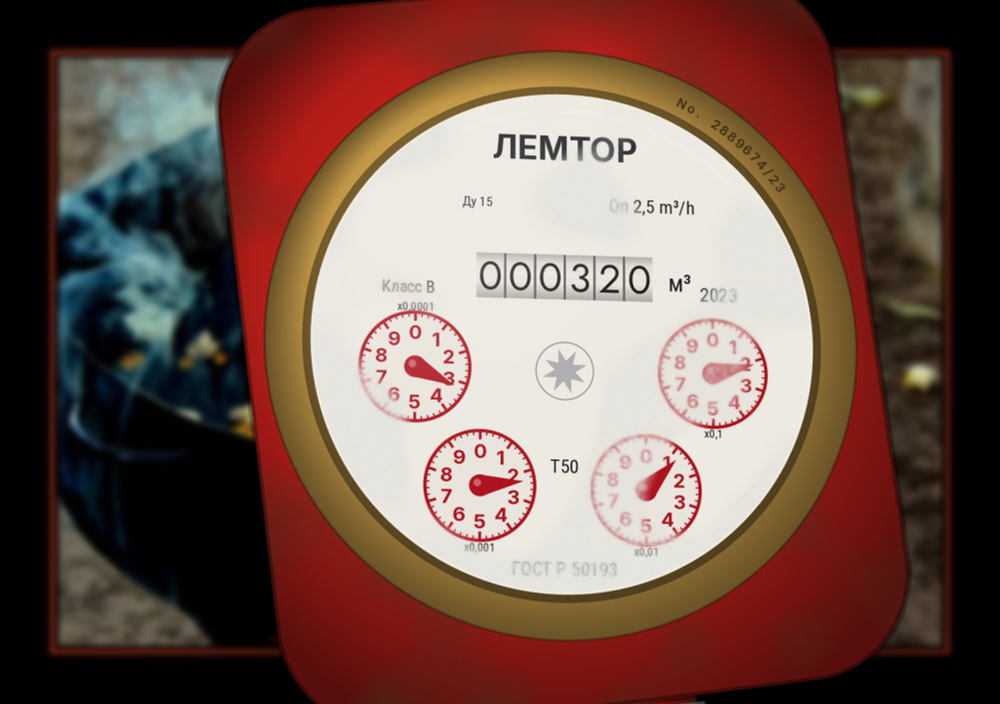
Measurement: 320.2123m³
